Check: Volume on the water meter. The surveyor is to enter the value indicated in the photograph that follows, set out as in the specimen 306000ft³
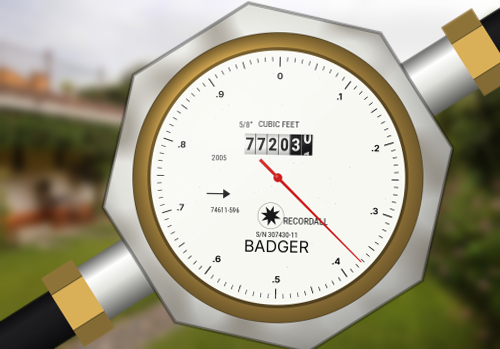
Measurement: 772030.37ft³
